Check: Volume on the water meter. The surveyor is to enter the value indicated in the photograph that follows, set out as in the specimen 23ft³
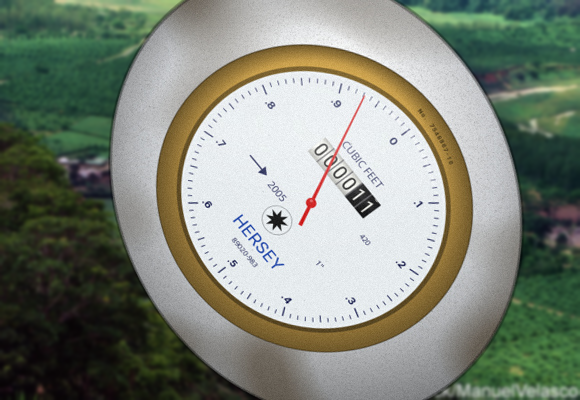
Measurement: 10.93ft³
